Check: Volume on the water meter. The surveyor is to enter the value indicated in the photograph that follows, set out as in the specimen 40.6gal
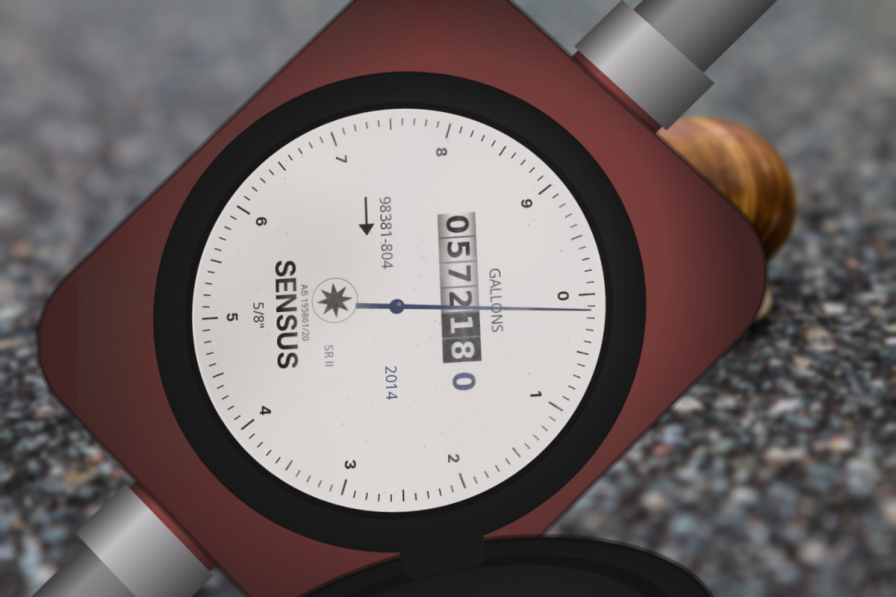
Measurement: 572180.1gal
